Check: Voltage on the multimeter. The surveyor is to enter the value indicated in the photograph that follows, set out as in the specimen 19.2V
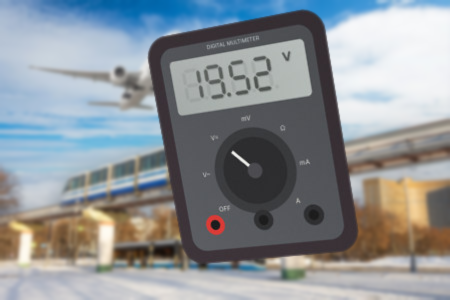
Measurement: 19.52V
